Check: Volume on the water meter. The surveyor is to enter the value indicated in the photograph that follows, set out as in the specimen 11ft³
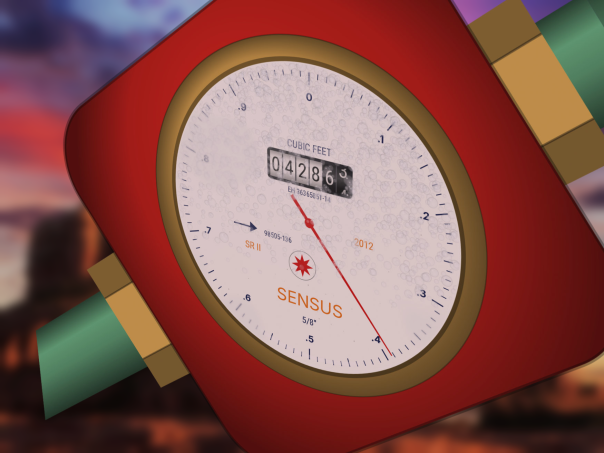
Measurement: 42863.39ft³
